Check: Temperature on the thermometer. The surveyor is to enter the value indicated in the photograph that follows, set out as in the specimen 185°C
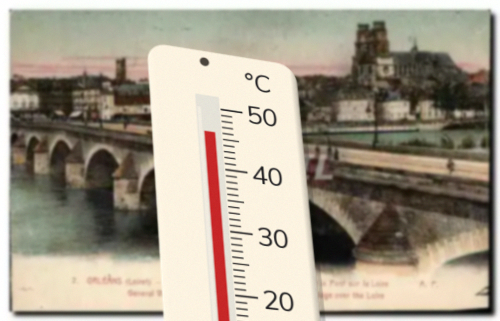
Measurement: 46°C
